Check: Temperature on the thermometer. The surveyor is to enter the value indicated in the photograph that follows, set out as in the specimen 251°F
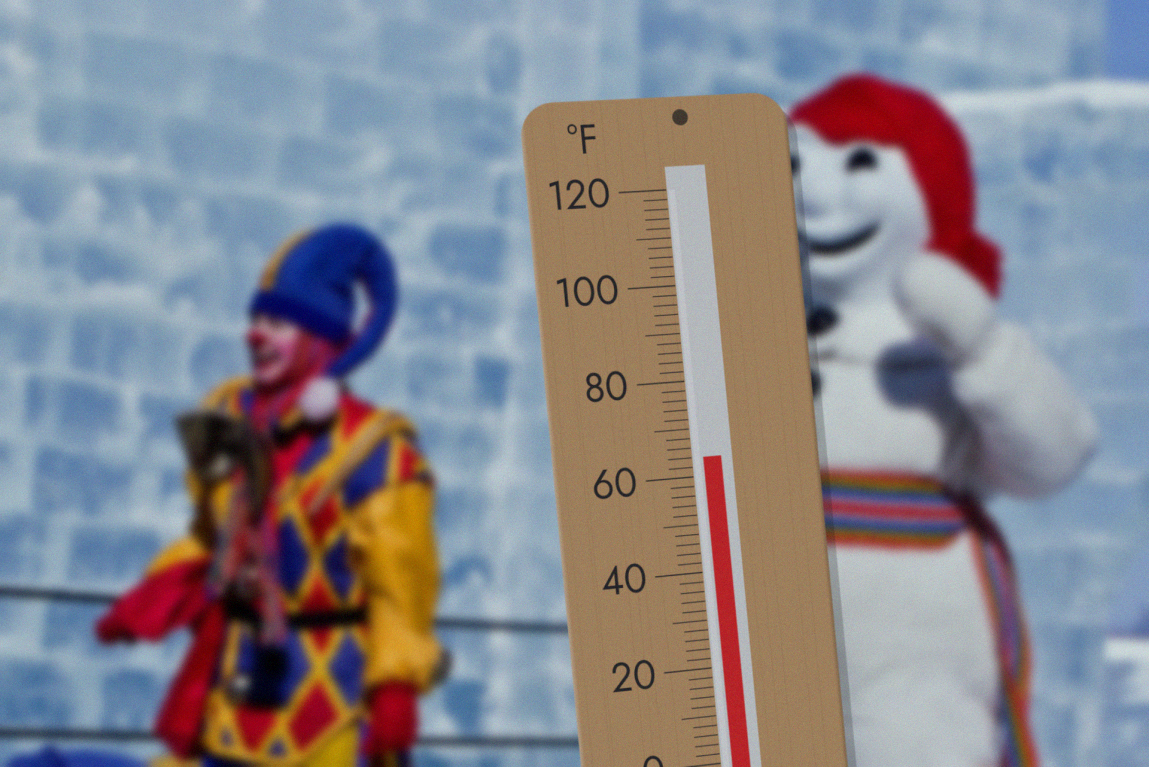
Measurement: 64°F
